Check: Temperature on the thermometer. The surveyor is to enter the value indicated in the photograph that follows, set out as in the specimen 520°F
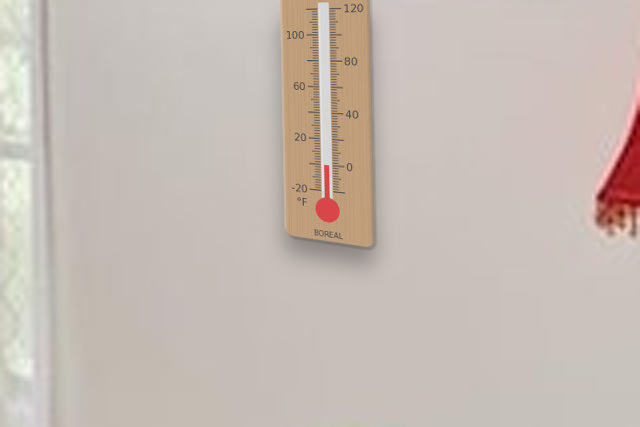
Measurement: 0°F
